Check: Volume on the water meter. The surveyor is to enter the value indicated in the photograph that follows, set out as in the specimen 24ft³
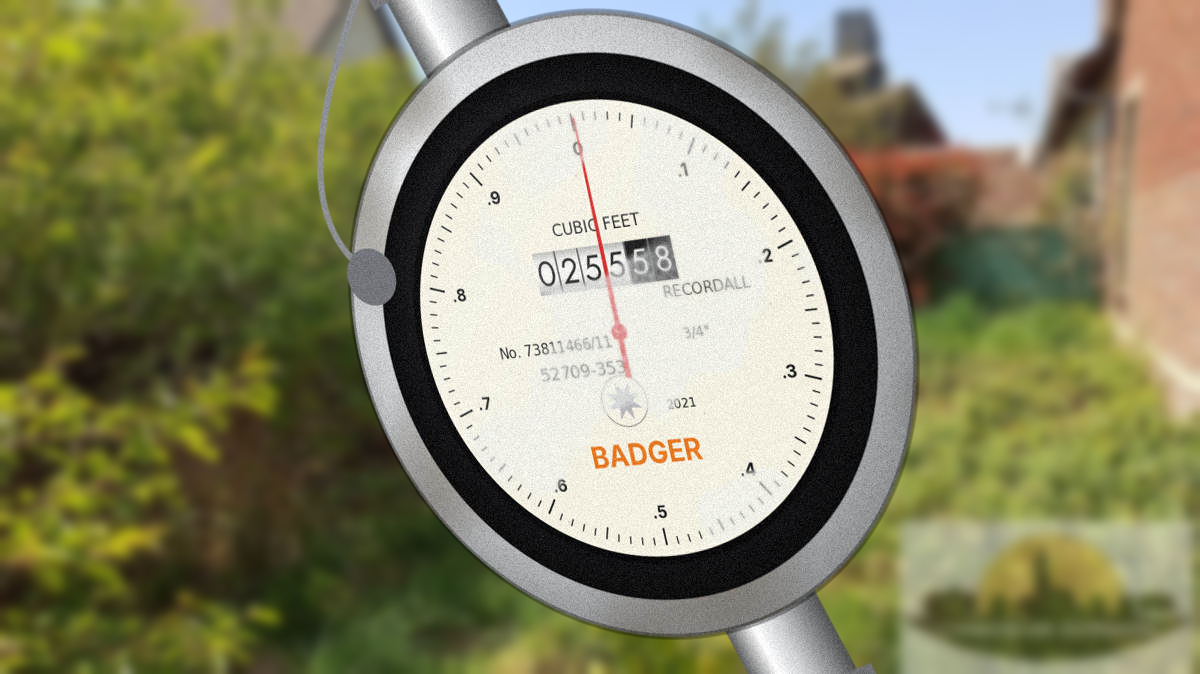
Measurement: 25558.00ft³
